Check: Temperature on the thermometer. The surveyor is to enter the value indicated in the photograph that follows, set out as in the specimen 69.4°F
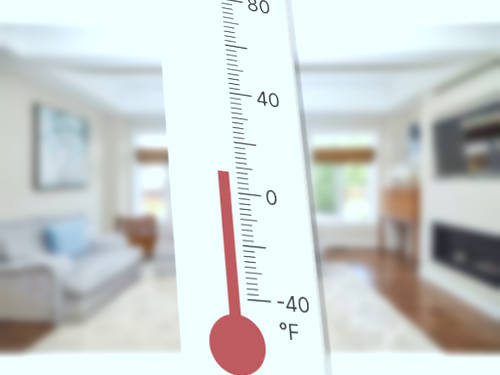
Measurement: 8°F
